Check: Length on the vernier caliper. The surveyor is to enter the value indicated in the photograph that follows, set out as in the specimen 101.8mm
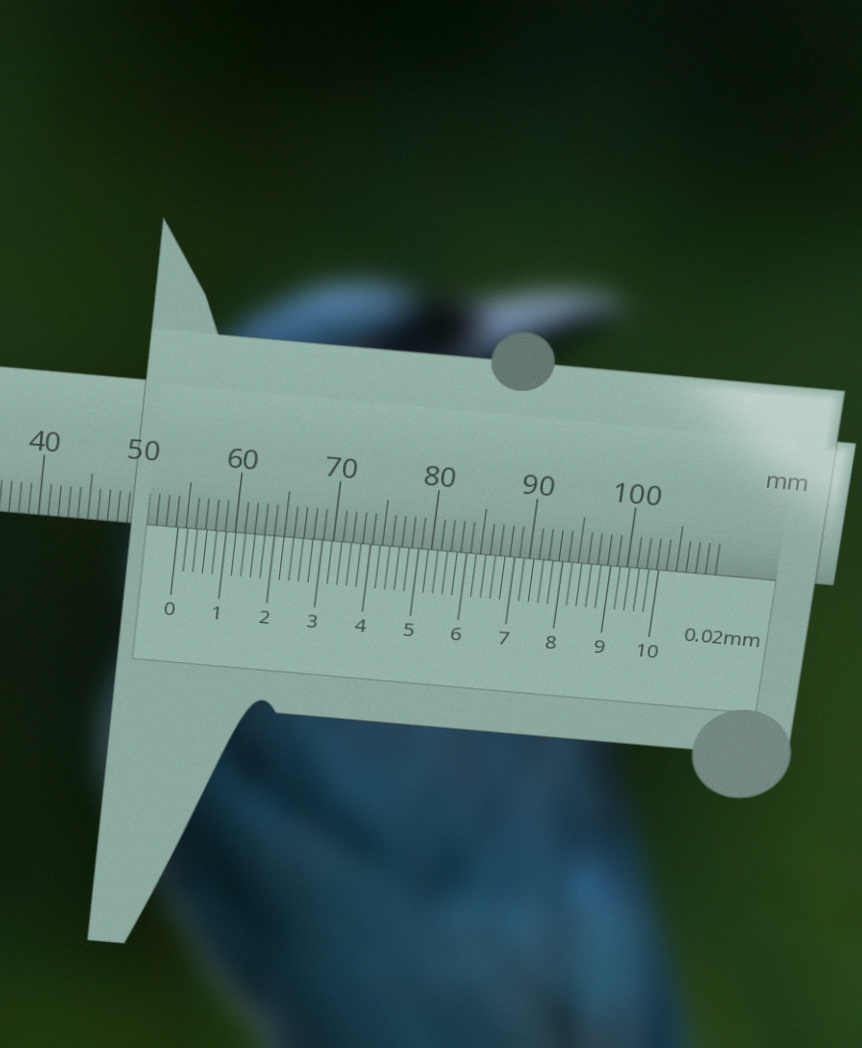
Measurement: 54.2mm
